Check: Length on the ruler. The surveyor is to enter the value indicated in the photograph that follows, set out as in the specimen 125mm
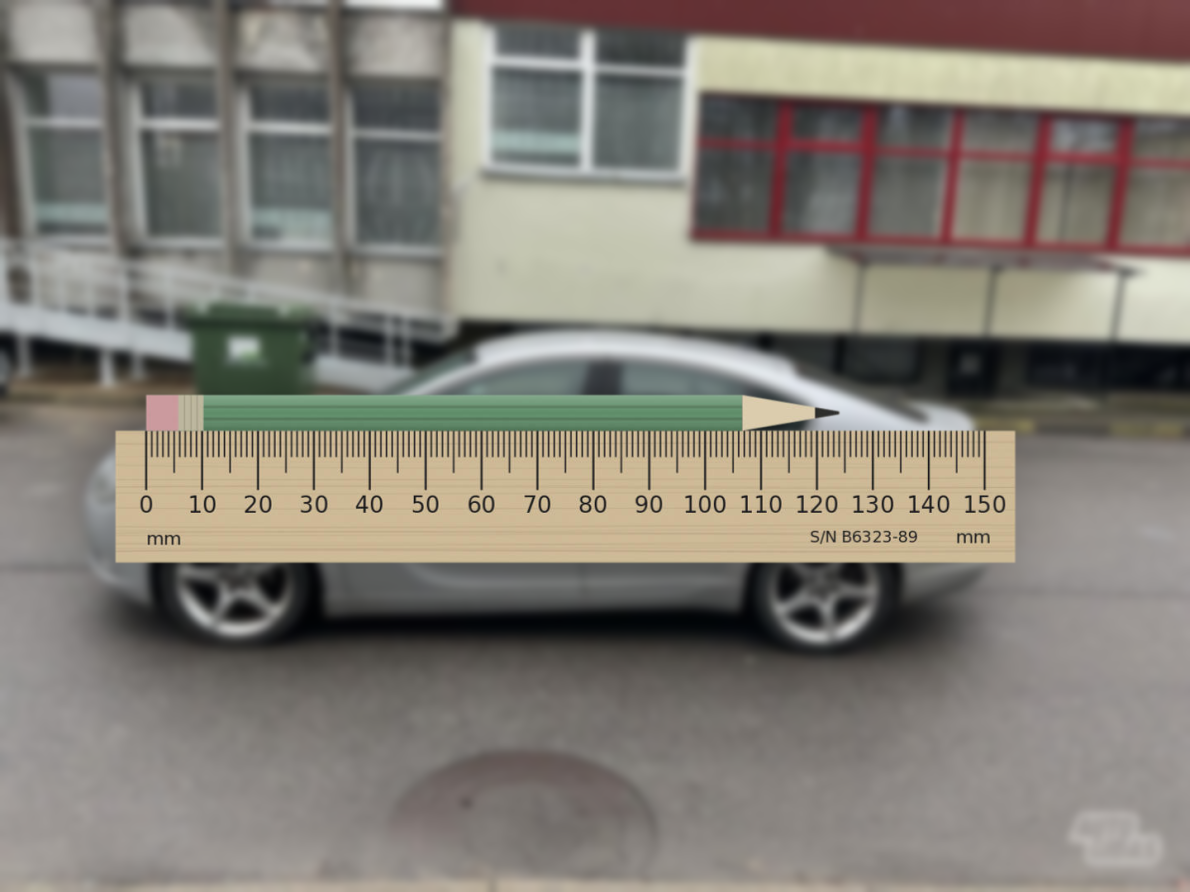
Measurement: 124mm
